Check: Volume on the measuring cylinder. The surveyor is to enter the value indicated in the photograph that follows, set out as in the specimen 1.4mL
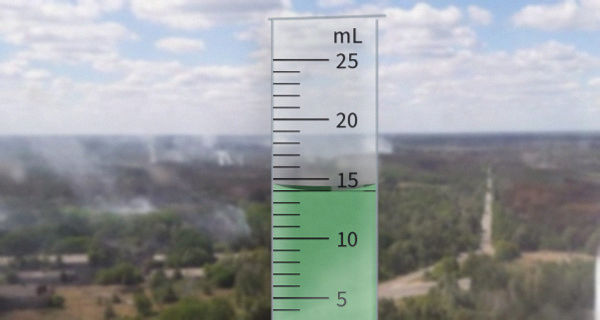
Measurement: 14mL
